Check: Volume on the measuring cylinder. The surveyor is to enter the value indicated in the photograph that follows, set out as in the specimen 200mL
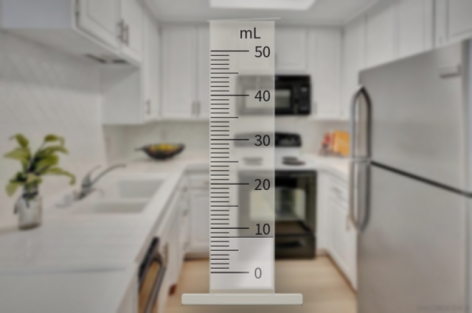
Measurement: 8mL
